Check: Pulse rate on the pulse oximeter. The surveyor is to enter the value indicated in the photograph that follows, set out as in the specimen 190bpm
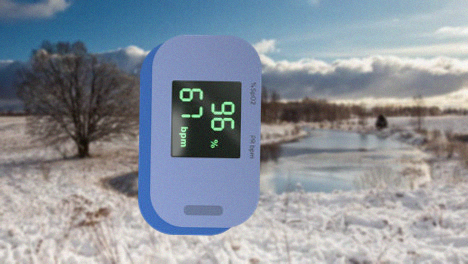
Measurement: 67bpm
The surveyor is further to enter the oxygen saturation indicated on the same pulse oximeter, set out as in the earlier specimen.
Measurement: 96%
